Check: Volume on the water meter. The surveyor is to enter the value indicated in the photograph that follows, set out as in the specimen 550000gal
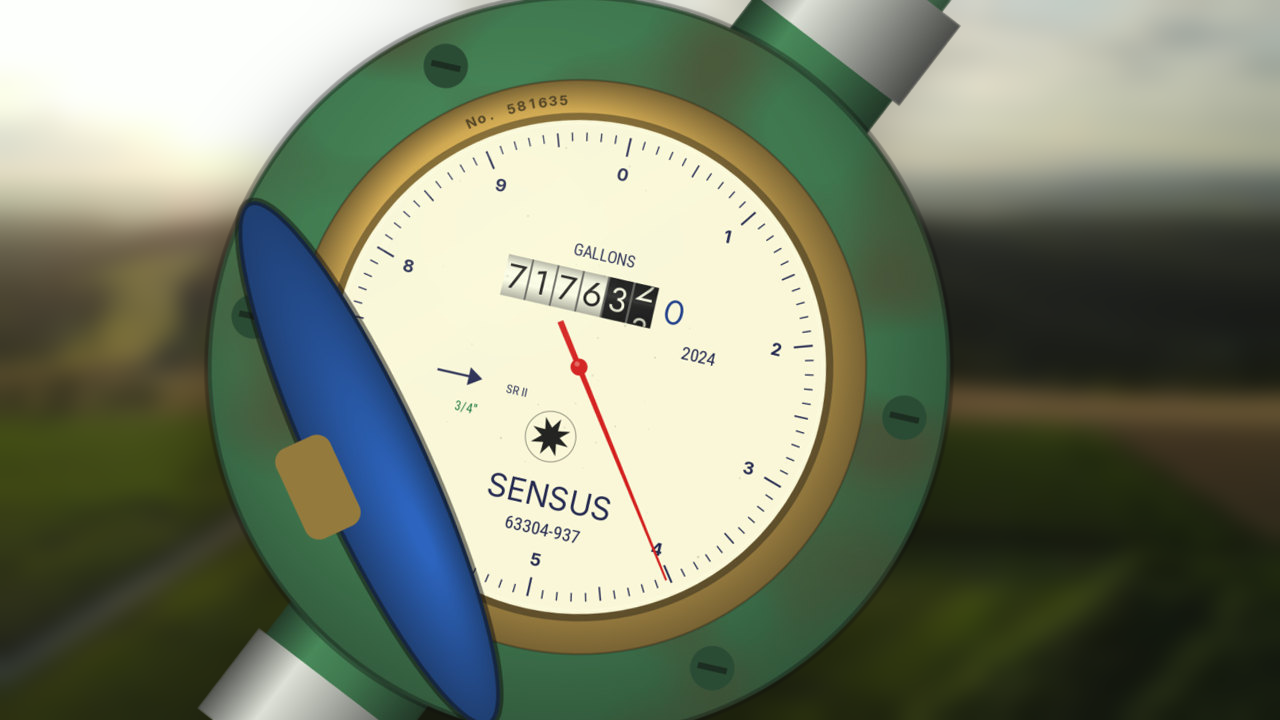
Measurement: 7176324.0gal
